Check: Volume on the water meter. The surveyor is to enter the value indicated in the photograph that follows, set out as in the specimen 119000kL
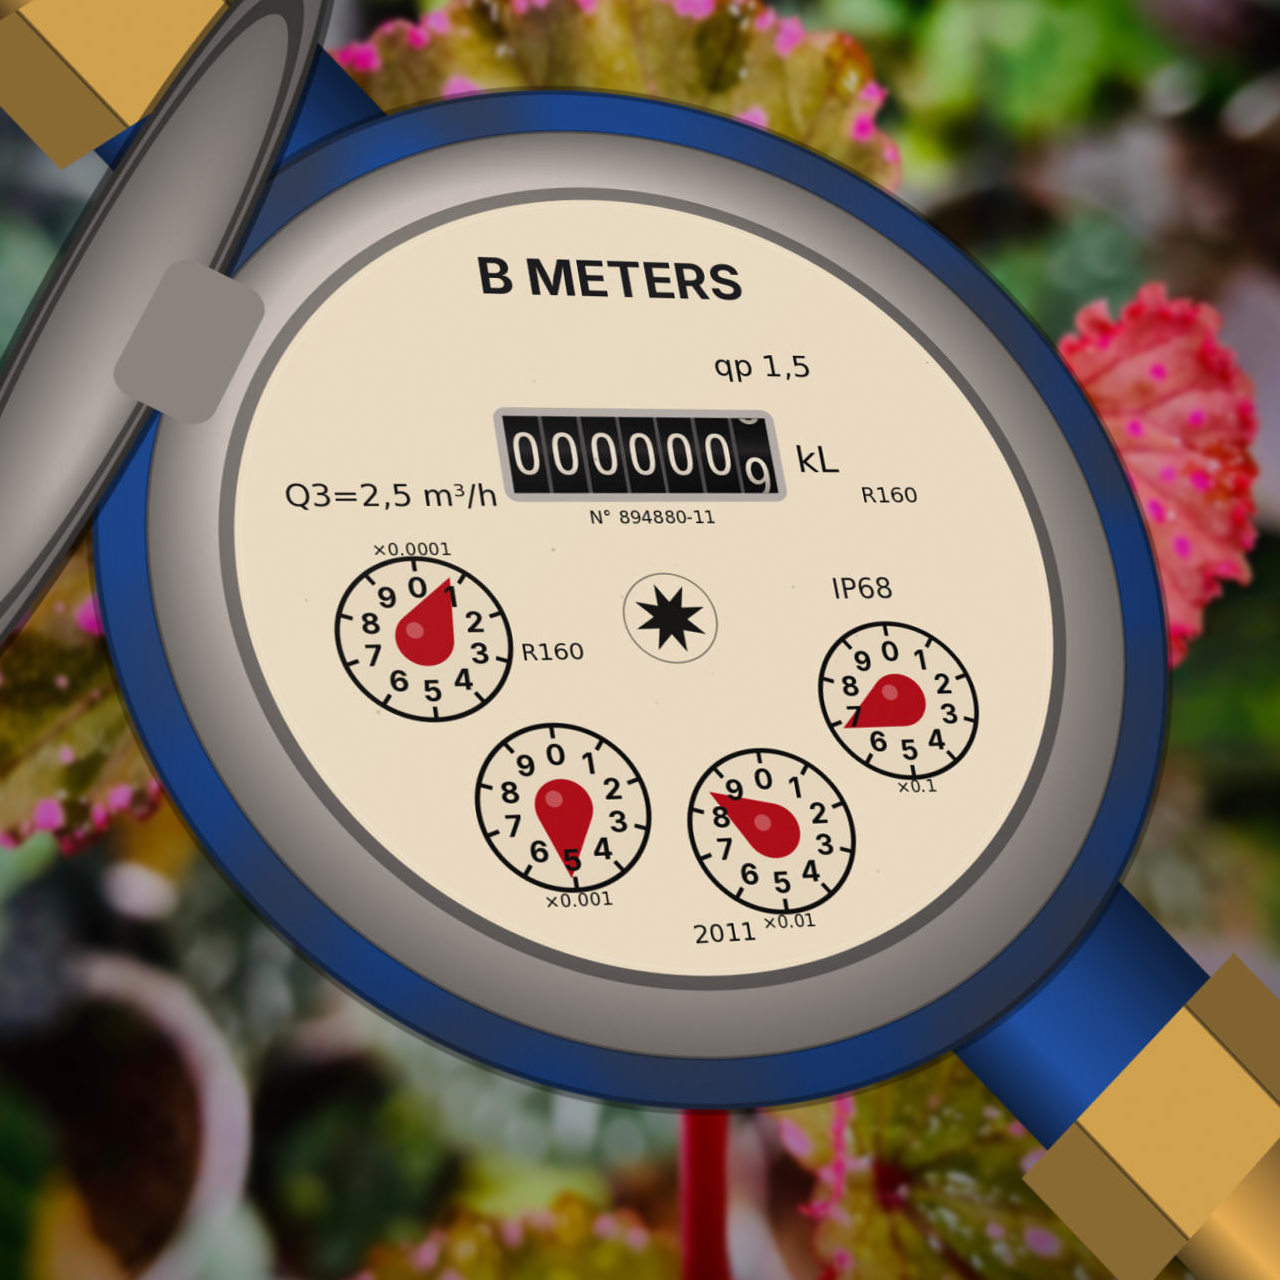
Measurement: 8.6850kL
